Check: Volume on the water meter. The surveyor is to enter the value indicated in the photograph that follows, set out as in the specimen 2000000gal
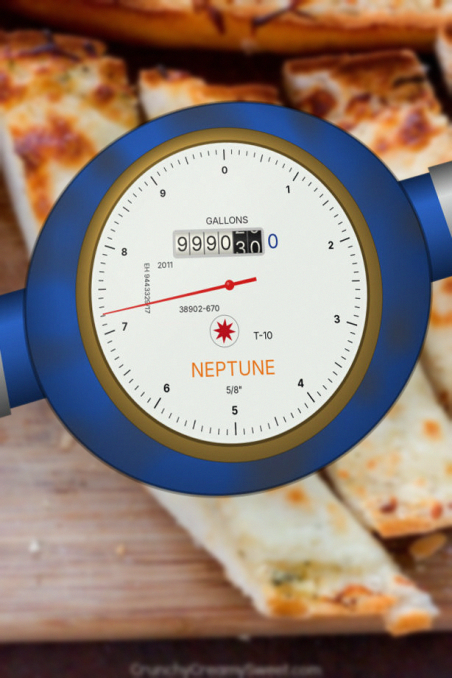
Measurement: 9990297.2gal
